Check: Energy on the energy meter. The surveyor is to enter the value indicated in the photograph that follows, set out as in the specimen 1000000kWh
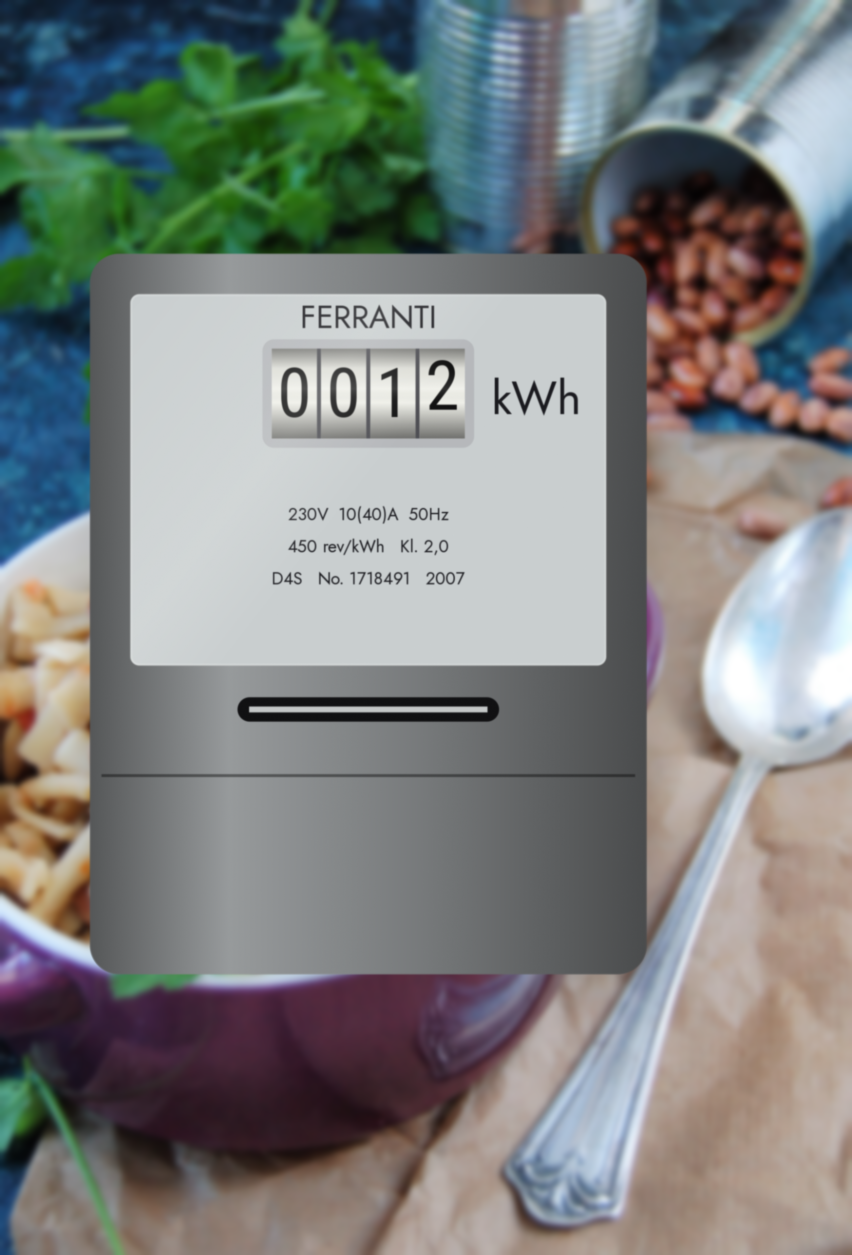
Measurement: 12kWh
